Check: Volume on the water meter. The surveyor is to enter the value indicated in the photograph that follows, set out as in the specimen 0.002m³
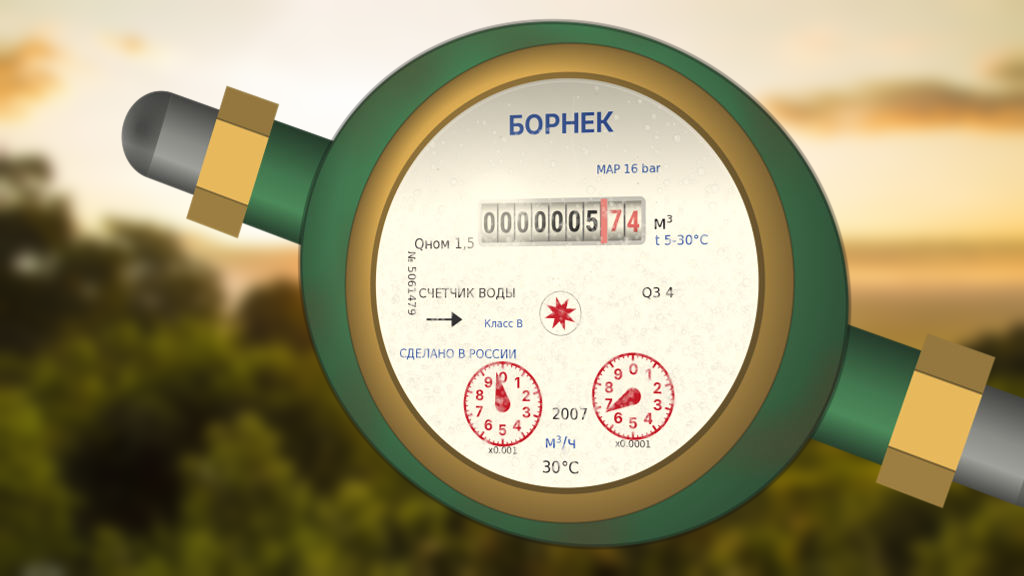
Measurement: 5.7396m³
